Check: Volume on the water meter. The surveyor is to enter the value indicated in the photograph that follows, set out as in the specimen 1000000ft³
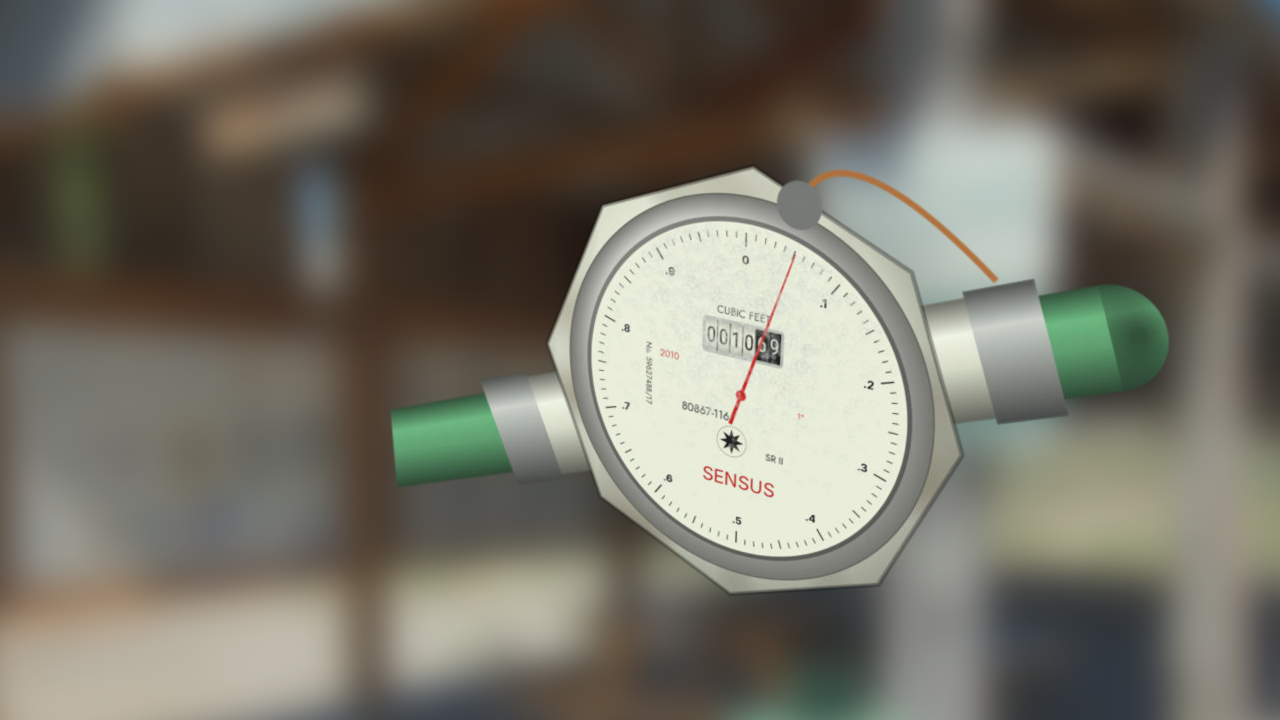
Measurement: 1069.05ft³
